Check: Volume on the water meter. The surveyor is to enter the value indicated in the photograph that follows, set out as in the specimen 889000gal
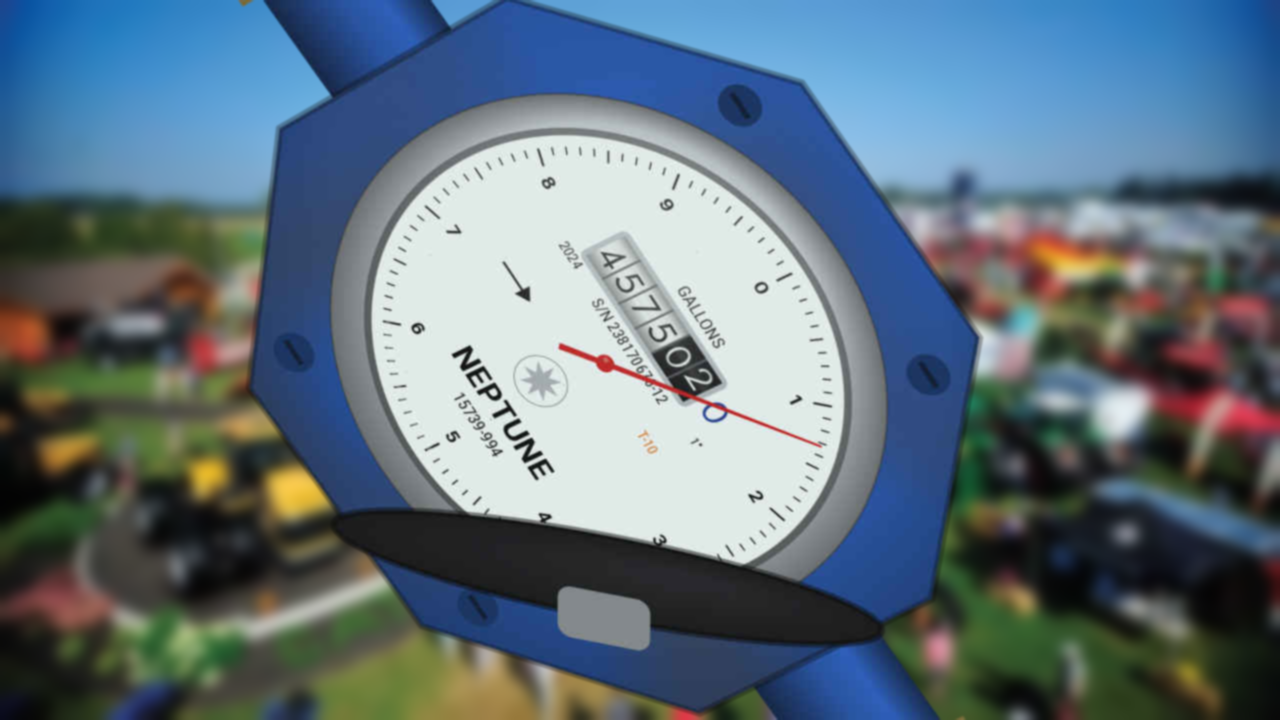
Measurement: 4575021.3gal
